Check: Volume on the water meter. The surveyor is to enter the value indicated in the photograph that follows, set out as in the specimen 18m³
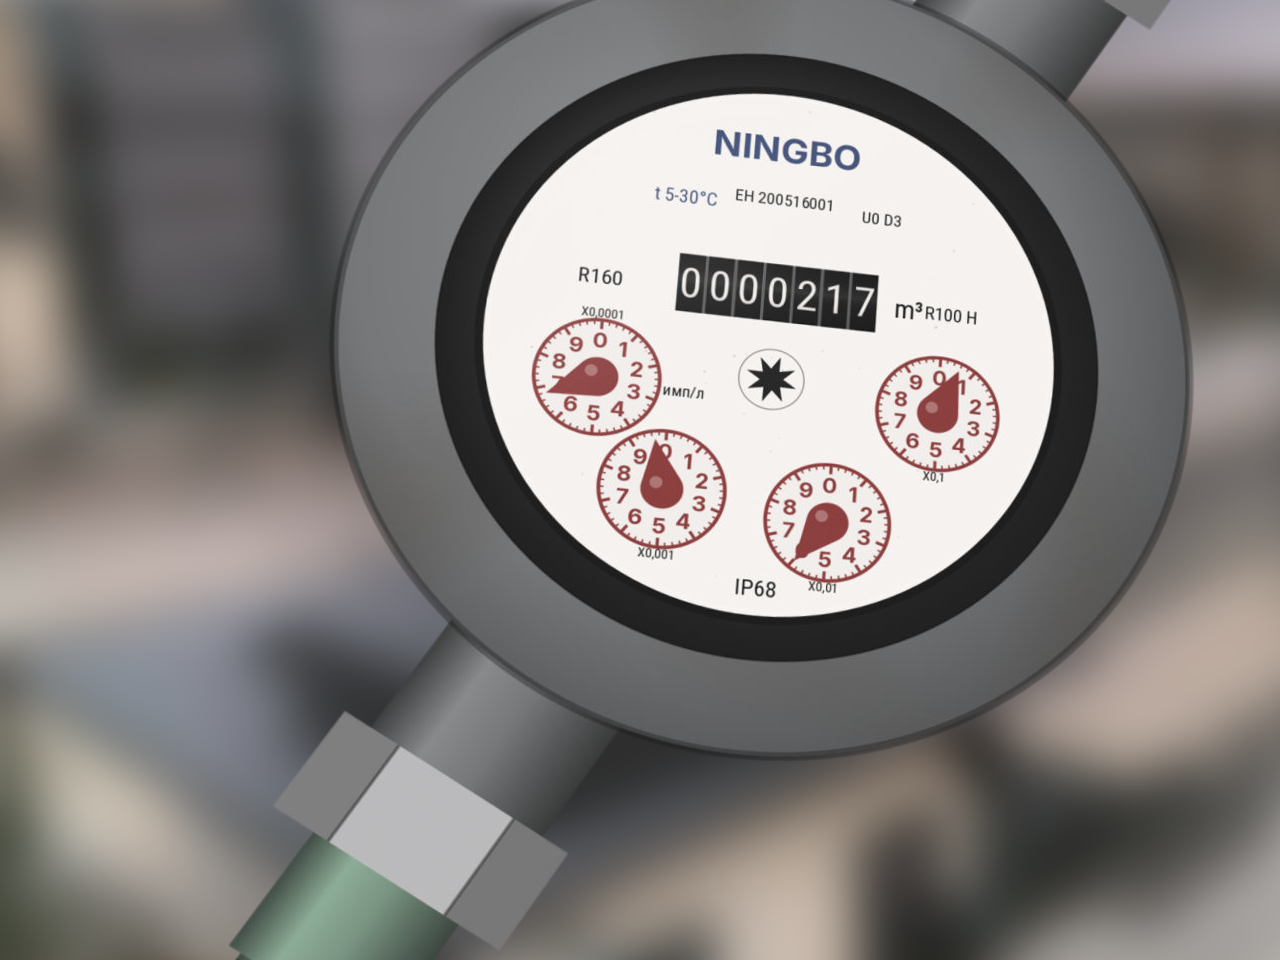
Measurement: 217.0596m³
